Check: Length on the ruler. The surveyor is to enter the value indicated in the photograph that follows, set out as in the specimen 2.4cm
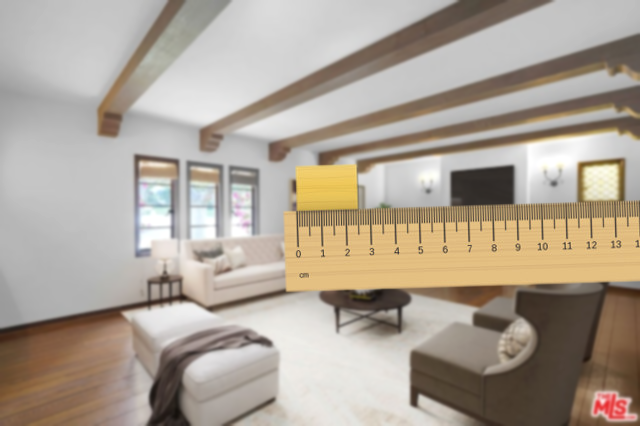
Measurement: 2.5cm
